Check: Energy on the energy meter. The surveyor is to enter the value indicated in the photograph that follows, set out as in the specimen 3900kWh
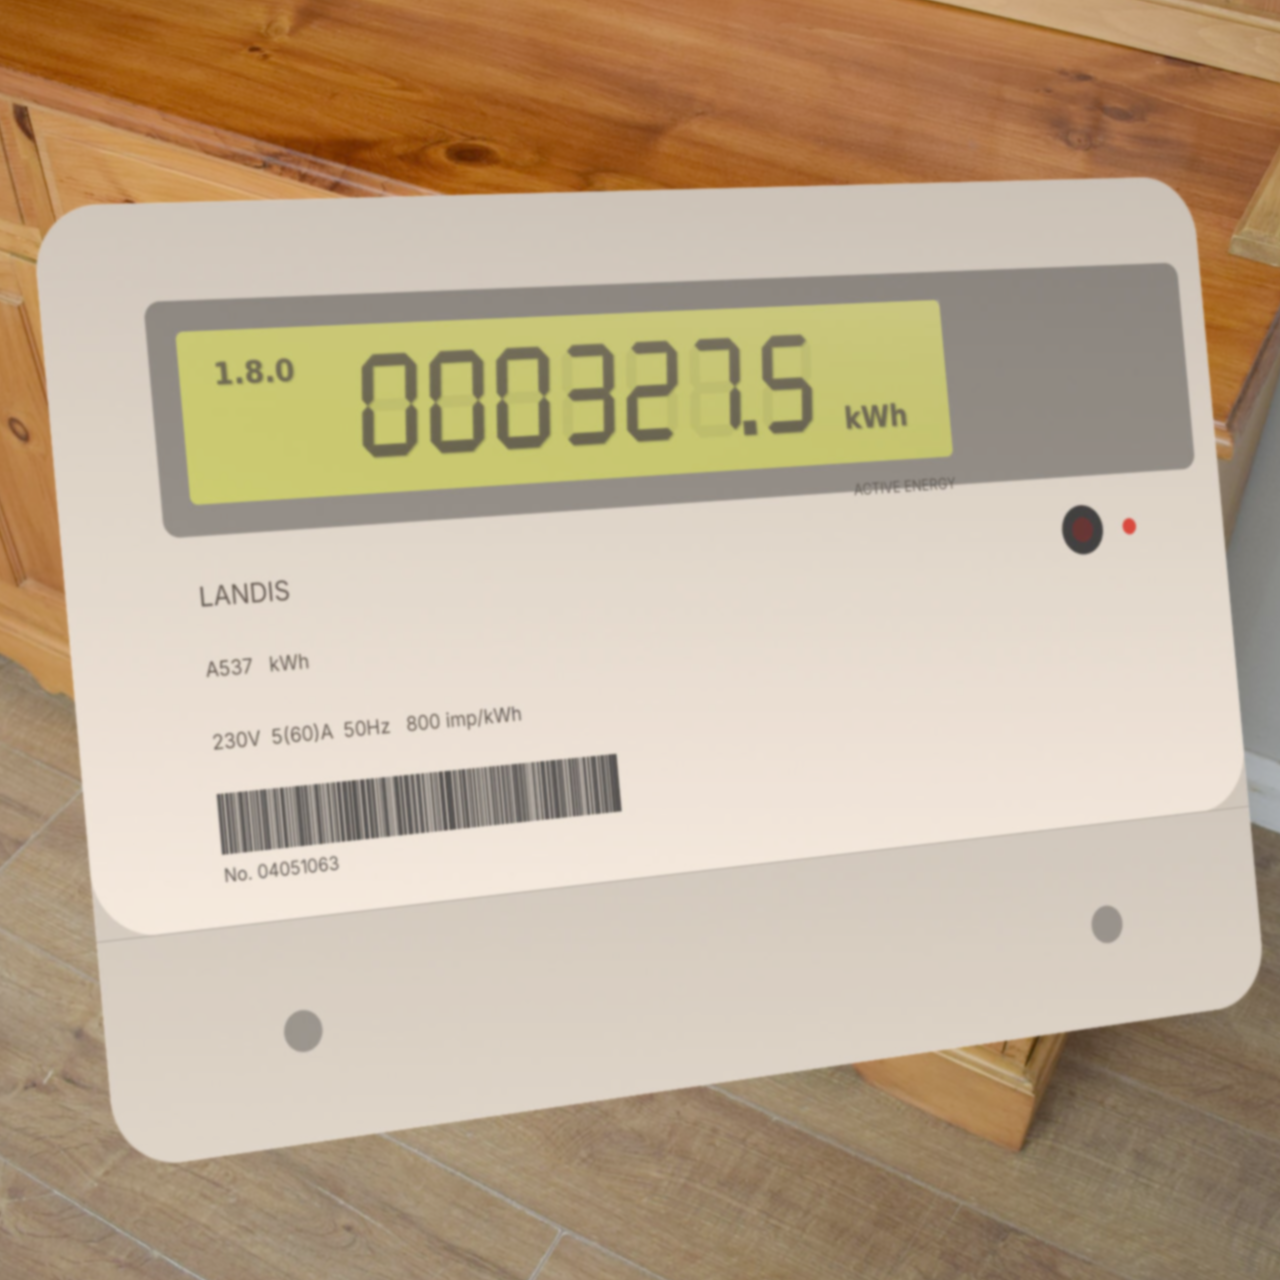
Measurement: 327.5kWh
